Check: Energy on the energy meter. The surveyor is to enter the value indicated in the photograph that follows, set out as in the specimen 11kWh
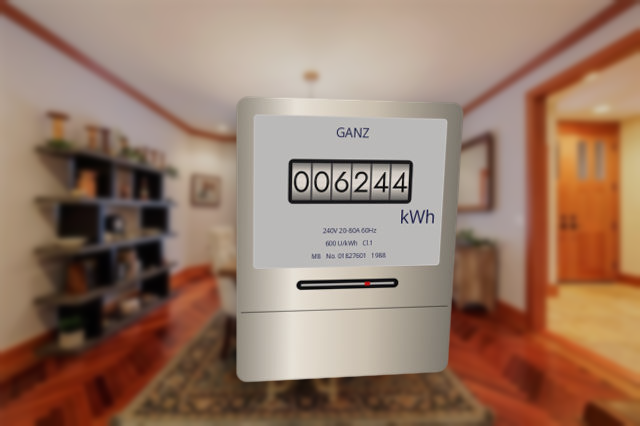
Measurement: 6244kWh
